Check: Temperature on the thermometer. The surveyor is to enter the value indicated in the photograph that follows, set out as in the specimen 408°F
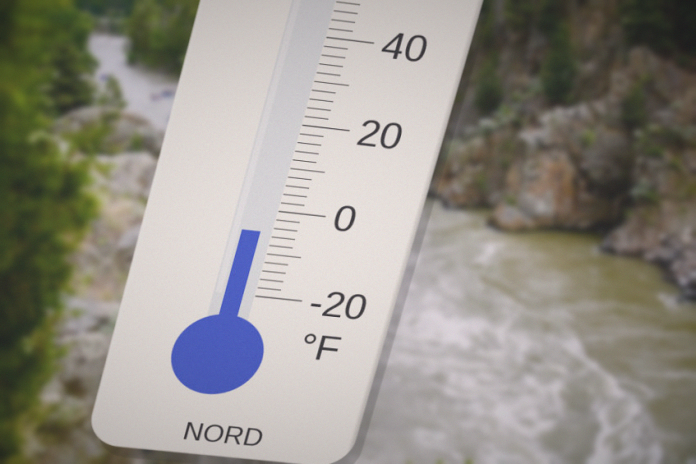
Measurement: -5°F
